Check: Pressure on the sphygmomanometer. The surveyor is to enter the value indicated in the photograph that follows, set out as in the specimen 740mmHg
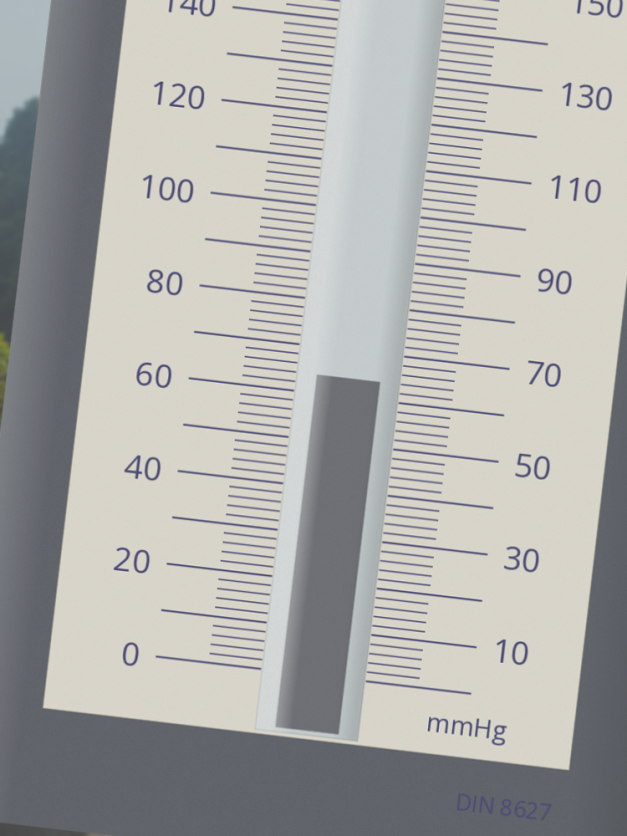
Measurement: 64mmHg
